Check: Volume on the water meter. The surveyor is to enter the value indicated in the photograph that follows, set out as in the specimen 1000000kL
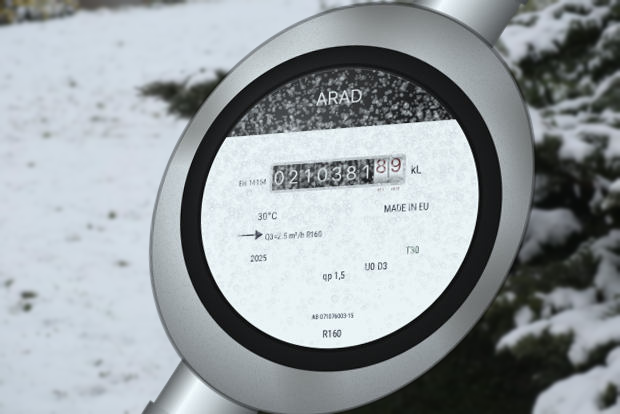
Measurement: 210381.89kL
